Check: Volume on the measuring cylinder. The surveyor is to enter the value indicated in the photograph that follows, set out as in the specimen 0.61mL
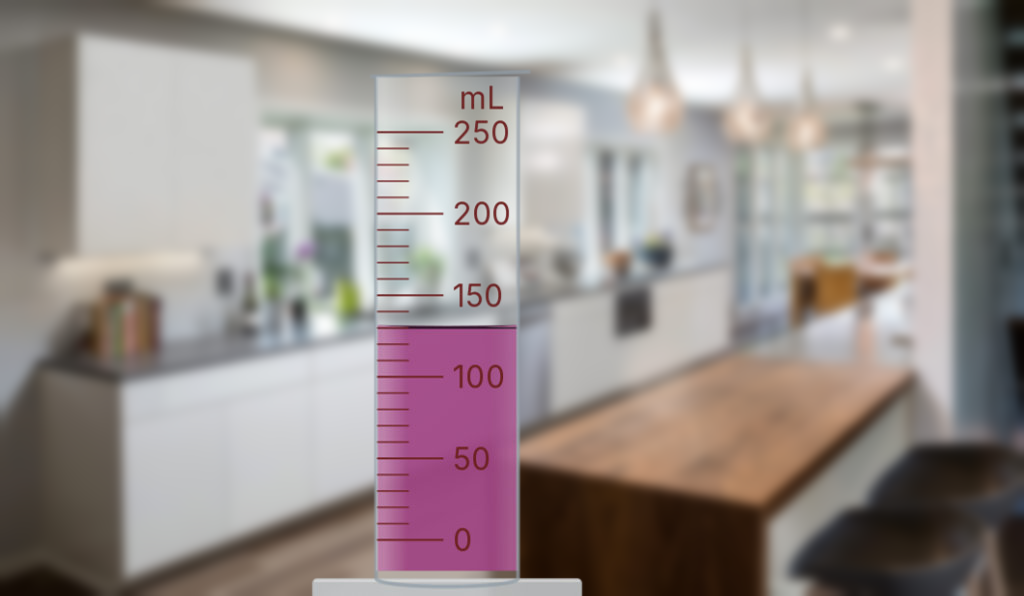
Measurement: 130mL
